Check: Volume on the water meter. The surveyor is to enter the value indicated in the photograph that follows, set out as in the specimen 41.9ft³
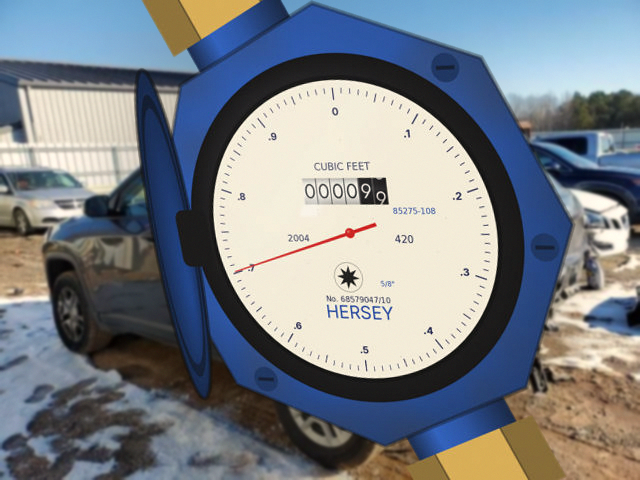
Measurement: 98.70ft³
